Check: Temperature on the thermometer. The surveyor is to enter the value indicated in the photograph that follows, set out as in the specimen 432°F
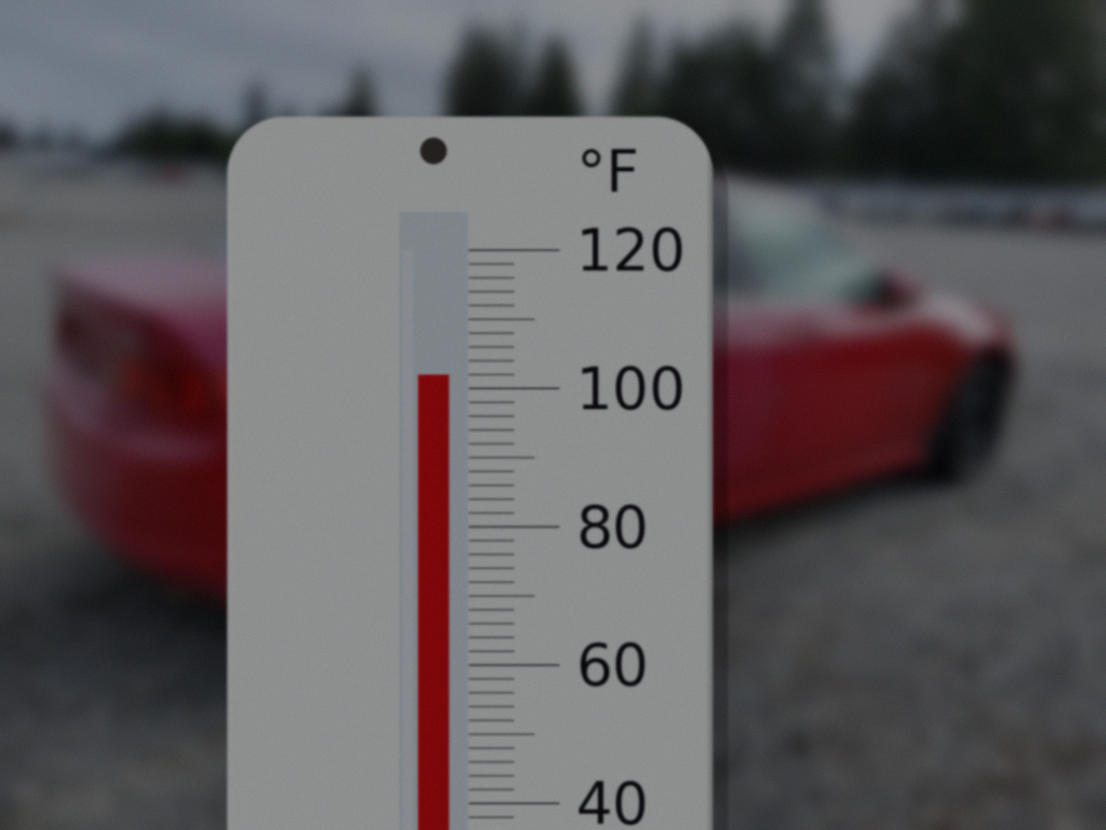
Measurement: 102°F
